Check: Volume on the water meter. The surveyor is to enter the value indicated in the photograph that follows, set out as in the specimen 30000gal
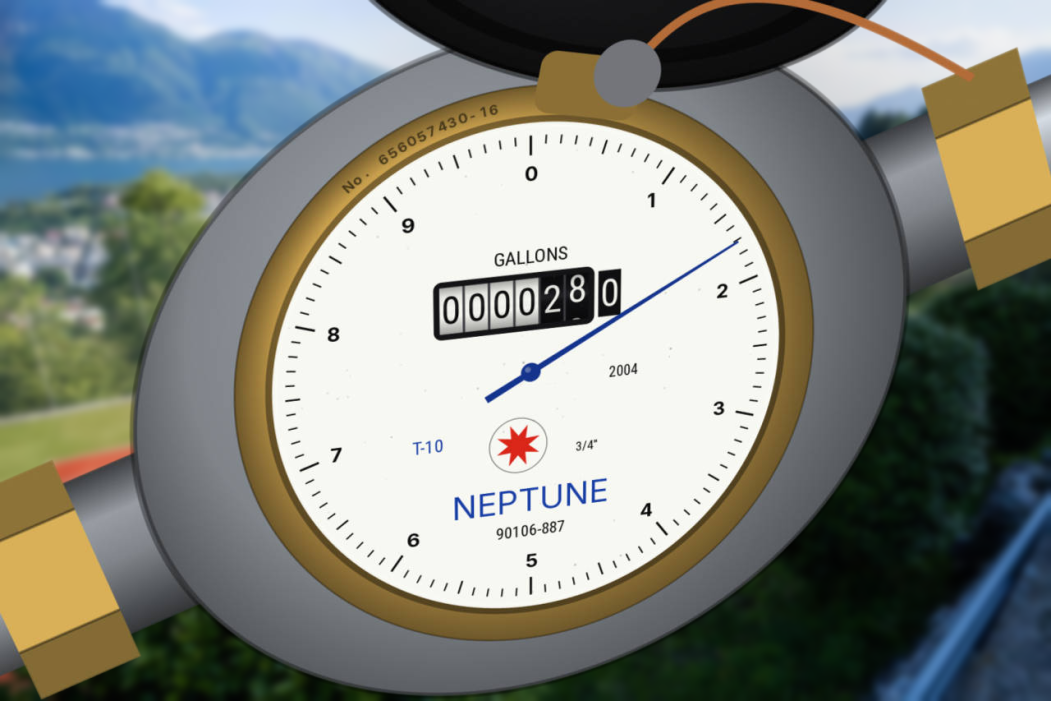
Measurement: 281.7gal
